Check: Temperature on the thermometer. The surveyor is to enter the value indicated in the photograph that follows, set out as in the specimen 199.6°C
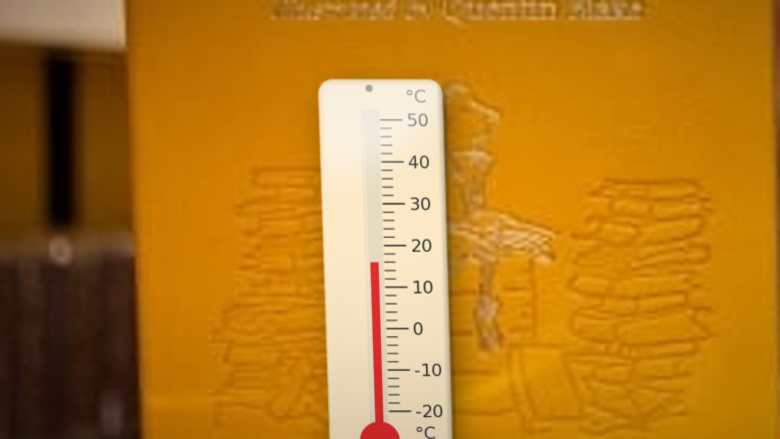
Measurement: 16°C
